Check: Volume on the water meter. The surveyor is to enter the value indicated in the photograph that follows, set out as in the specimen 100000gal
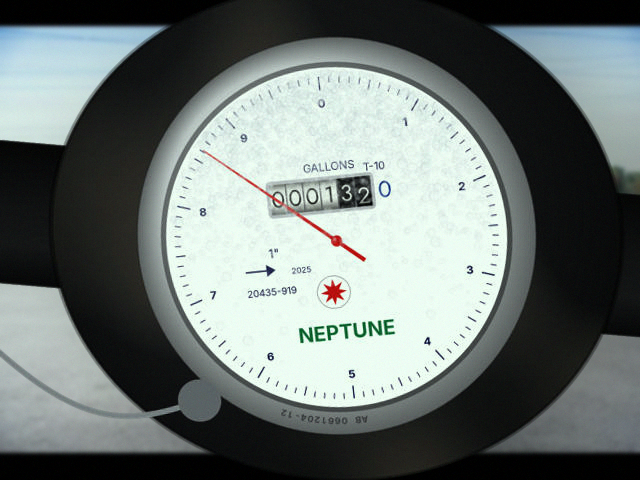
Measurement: 1318.6gal
